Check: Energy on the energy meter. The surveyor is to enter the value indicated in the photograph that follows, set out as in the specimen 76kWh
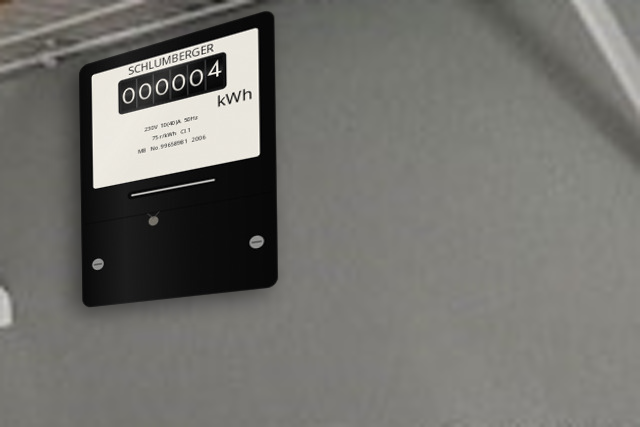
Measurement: 4kWh
